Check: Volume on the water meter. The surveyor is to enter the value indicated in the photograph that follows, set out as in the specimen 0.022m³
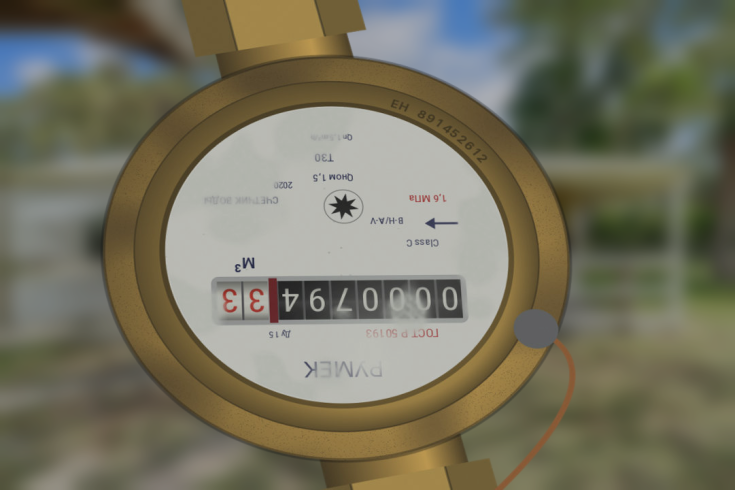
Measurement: 794.33m³
